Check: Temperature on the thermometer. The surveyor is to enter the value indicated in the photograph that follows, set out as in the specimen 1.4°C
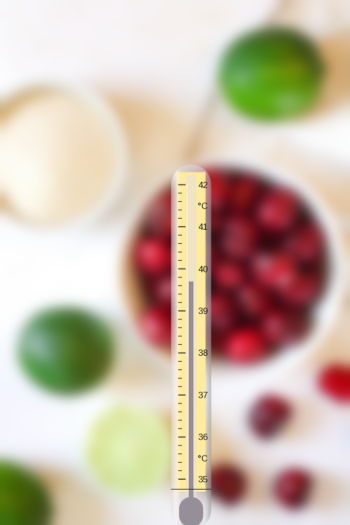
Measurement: 39.7°C
